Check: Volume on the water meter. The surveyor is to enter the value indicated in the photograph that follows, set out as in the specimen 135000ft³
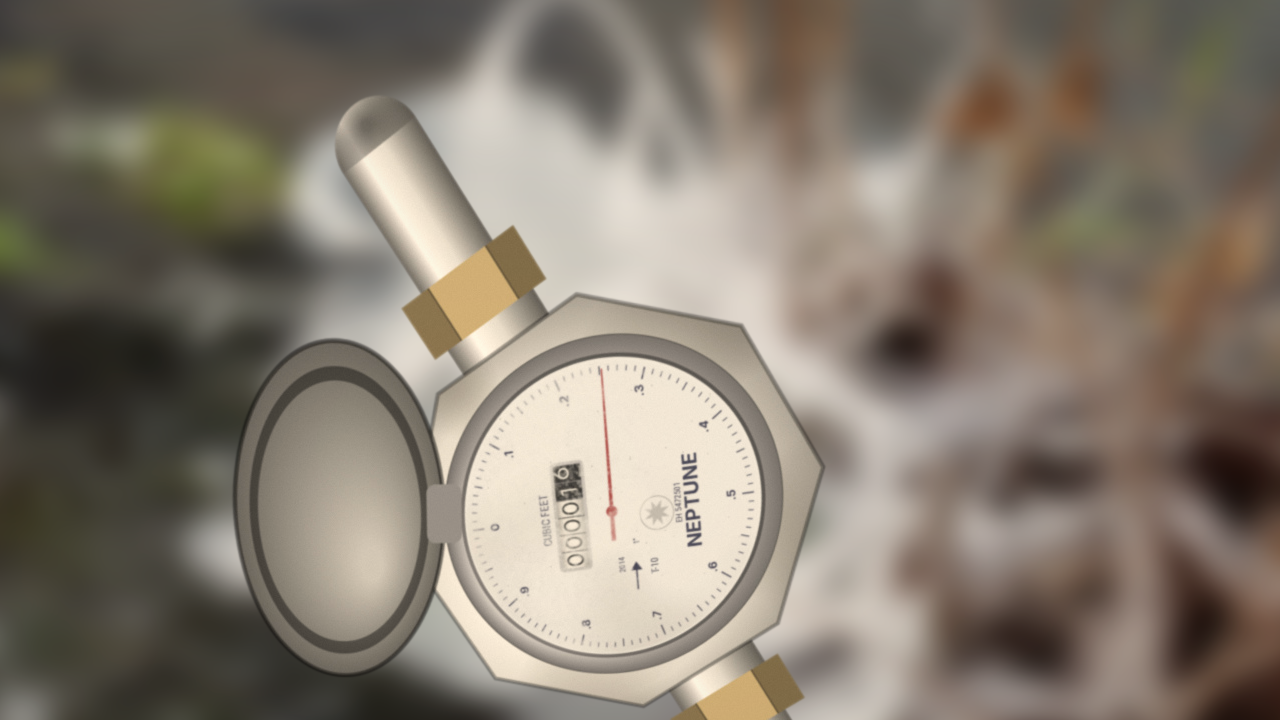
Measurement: 16.25ft³
